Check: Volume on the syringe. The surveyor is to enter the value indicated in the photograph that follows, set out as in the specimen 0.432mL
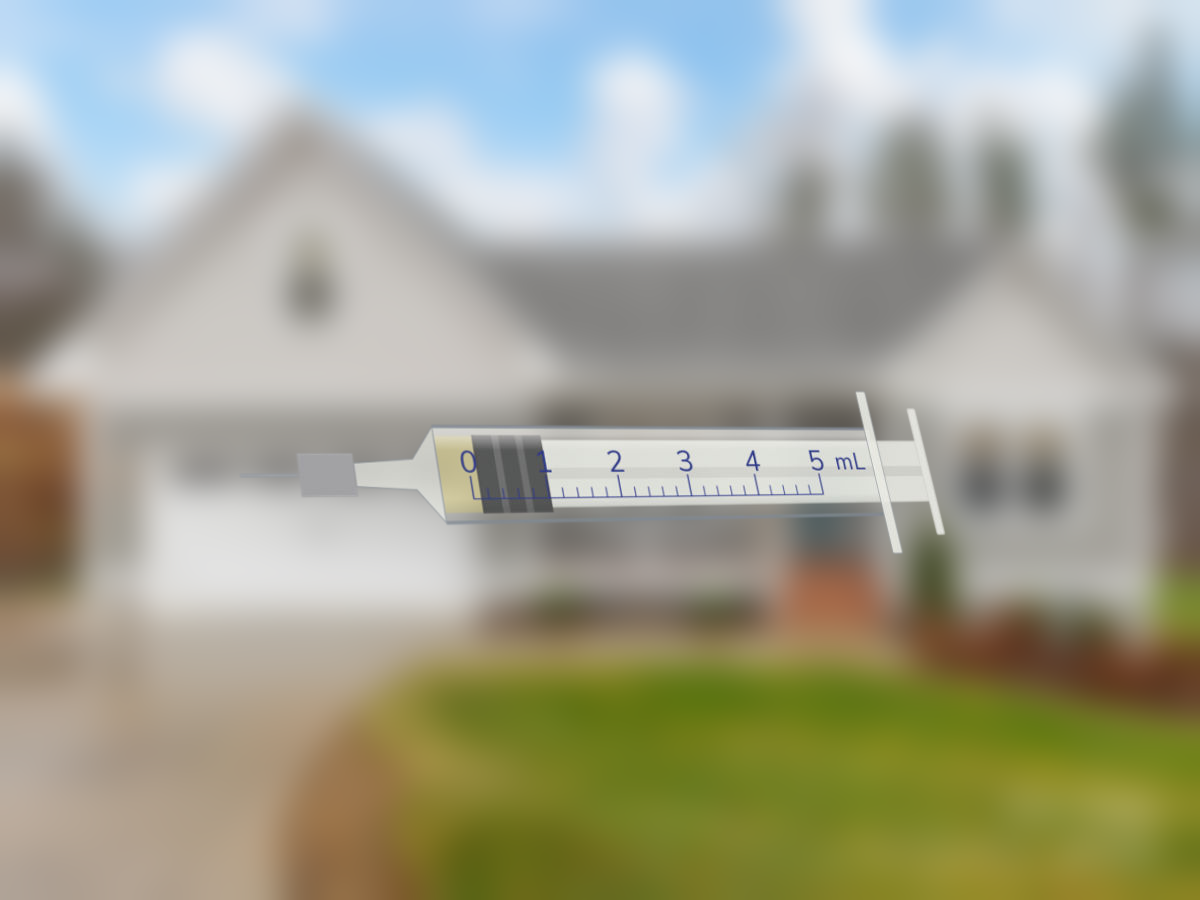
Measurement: 0.1mL
